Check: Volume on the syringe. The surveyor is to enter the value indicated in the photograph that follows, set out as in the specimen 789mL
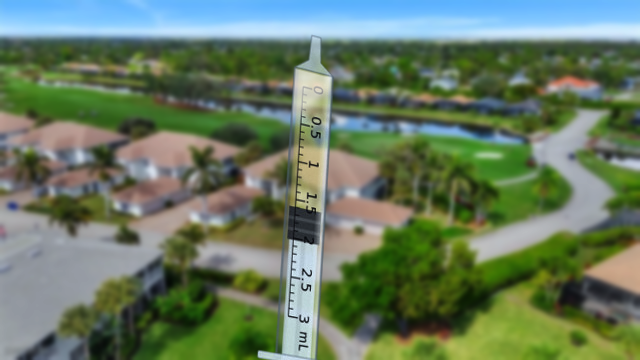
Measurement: 1.6mL
